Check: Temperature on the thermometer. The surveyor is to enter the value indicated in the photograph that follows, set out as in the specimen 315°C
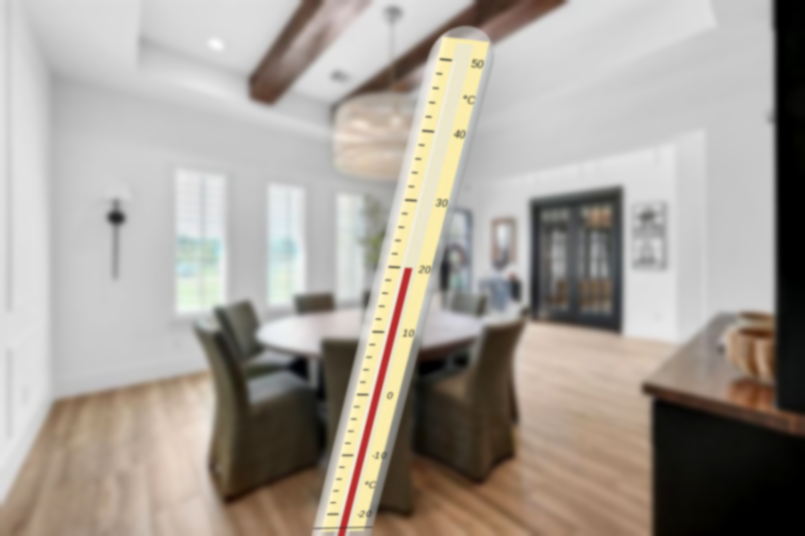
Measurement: 20°C
